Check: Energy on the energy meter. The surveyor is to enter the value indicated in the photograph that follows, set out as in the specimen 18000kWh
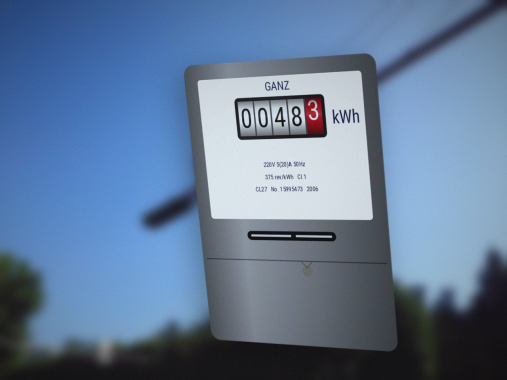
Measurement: 48.3kWh
